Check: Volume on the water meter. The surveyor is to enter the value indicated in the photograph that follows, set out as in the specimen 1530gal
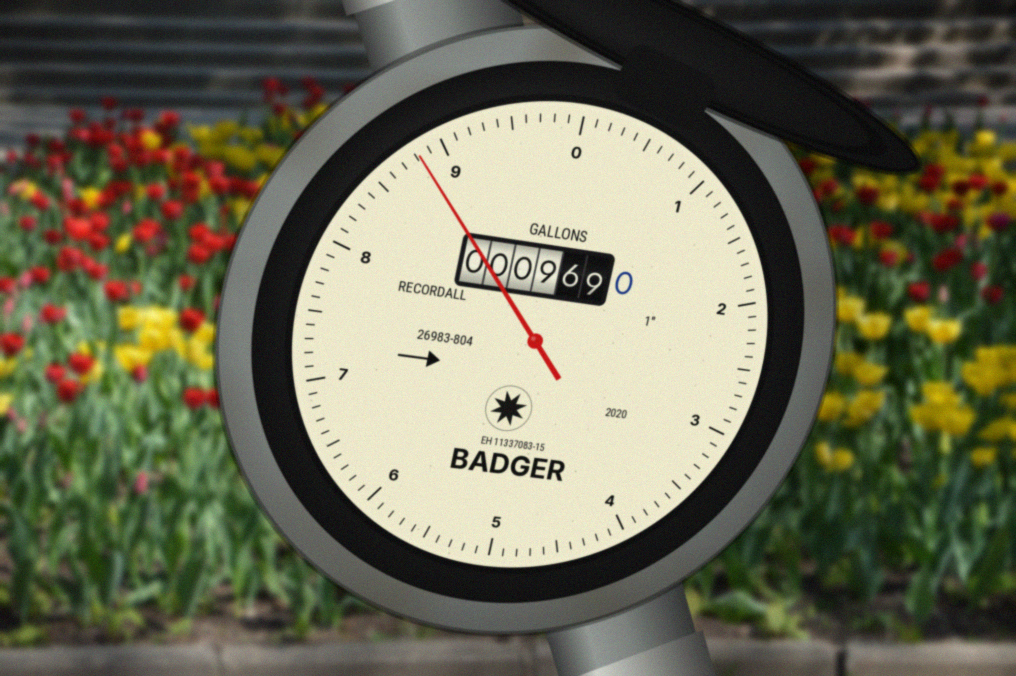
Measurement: 9688.8gal
